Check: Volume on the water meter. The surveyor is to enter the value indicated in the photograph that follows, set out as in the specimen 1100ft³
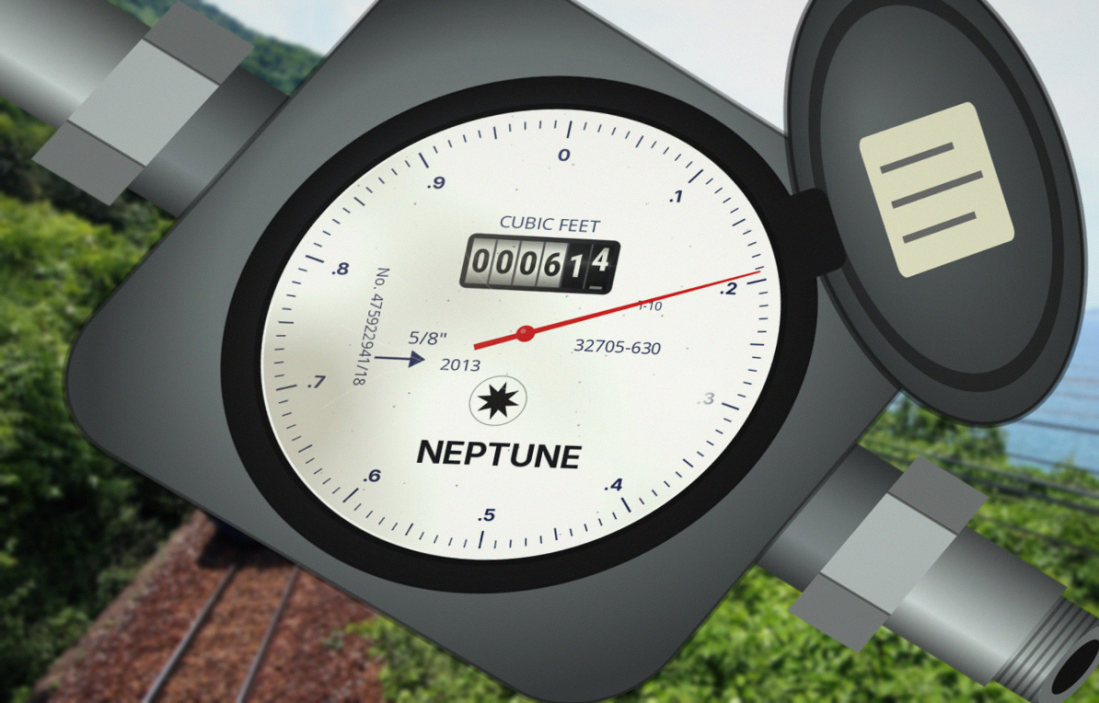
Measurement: 614.19ft³
